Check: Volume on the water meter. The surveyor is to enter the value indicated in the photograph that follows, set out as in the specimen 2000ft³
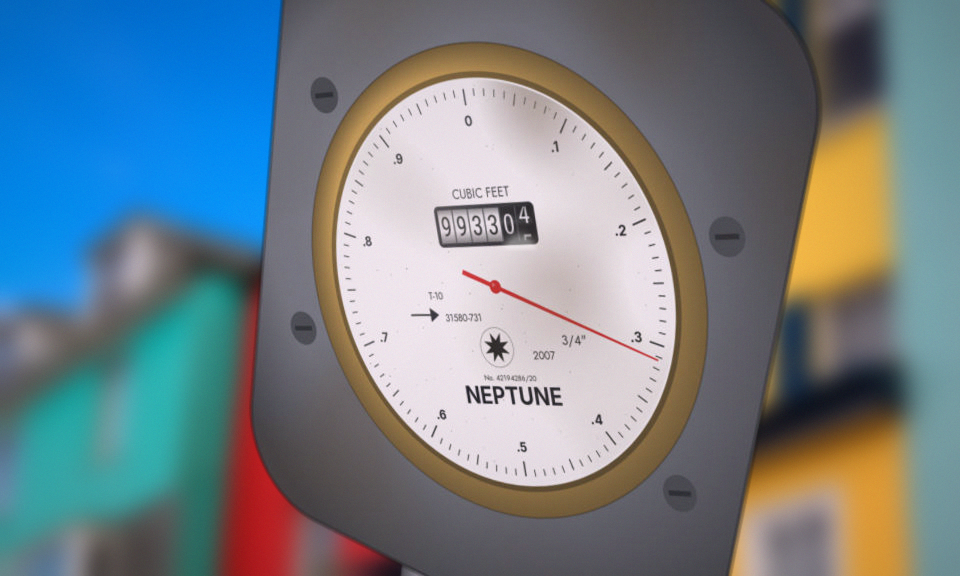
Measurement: 993304.31ft³
